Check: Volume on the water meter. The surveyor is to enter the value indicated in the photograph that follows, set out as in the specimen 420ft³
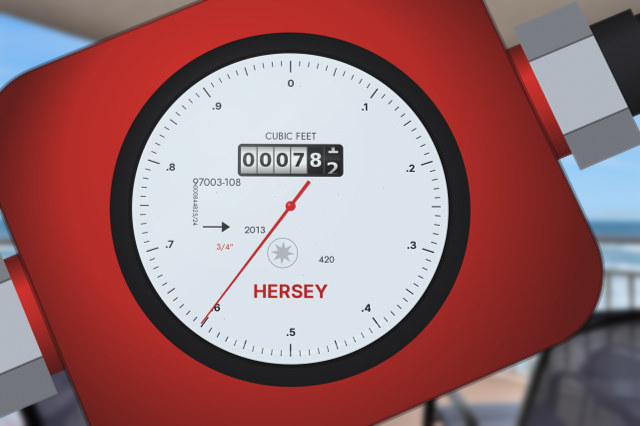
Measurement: 781.60ft³
